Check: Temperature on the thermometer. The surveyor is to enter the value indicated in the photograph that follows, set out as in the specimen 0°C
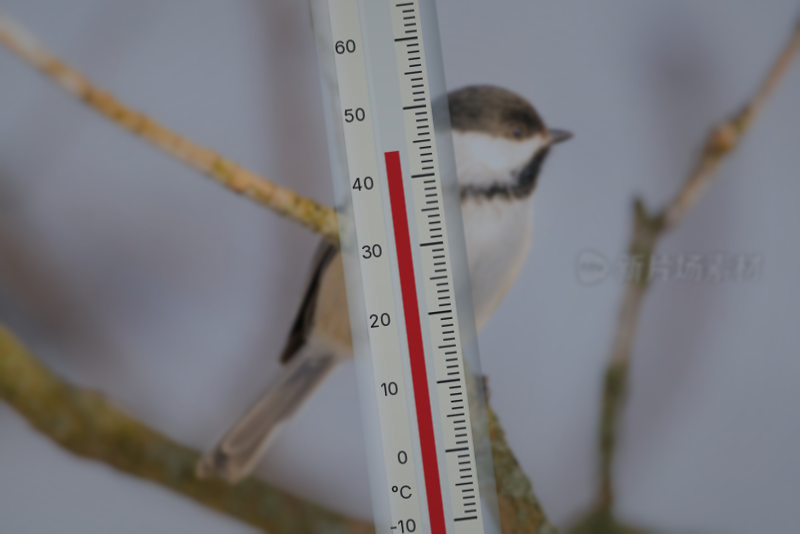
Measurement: 44°C
